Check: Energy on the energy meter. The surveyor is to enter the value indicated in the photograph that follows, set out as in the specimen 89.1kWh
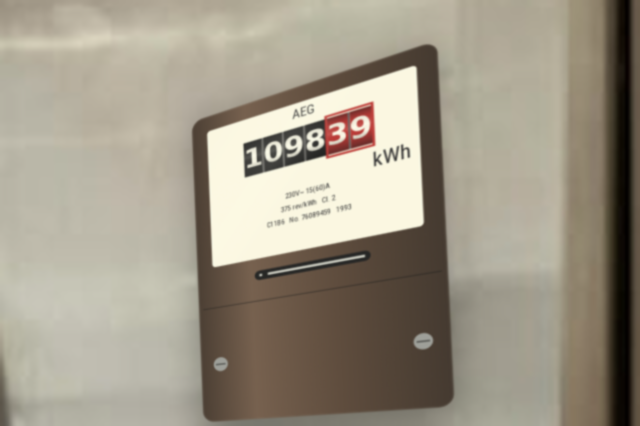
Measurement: 1098.39kWh
